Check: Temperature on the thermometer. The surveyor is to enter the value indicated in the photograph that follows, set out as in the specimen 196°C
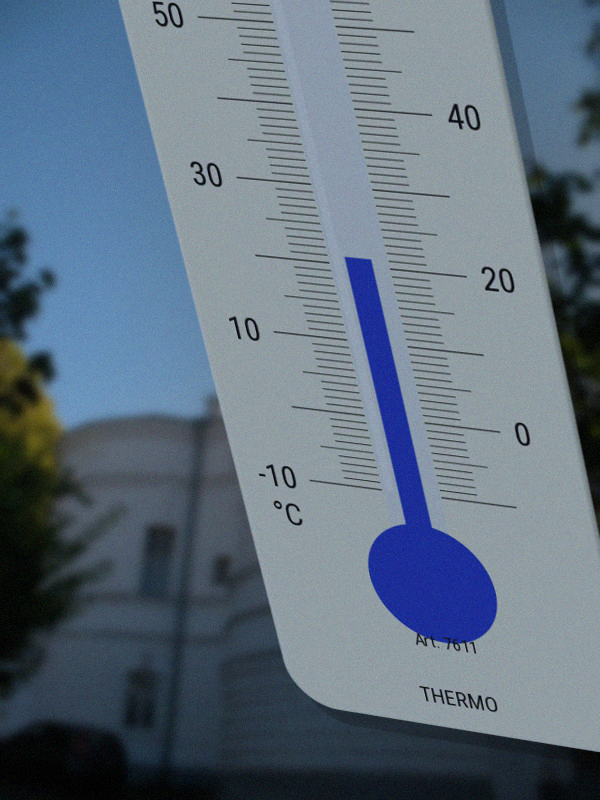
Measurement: 21°C
